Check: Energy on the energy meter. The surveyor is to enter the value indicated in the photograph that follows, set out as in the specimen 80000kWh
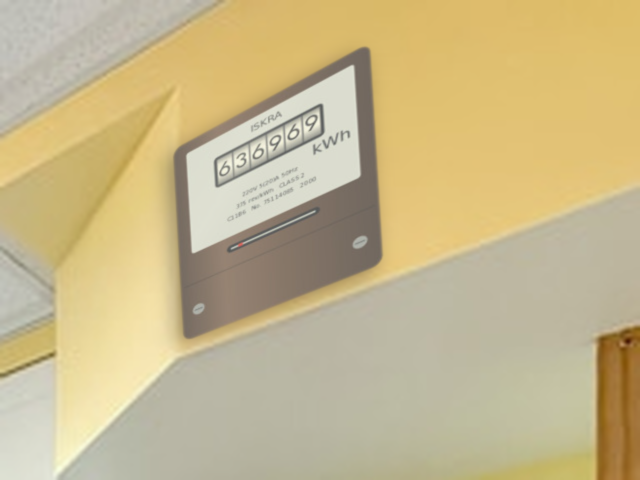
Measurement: 636969kWh
